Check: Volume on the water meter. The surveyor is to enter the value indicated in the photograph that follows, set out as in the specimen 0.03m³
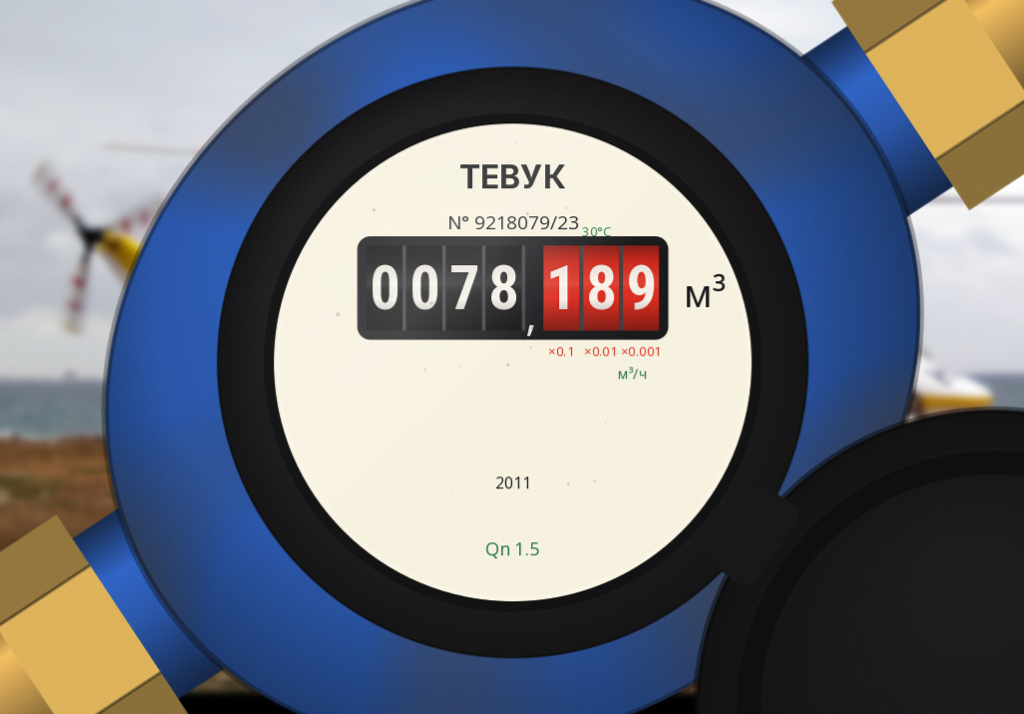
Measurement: 78.189m³
